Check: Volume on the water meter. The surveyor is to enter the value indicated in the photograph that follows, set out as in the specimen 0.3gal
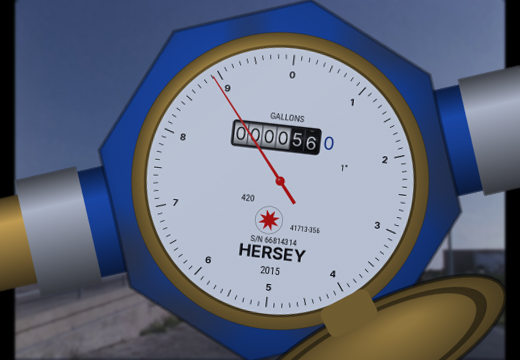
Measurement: 558.9gal
